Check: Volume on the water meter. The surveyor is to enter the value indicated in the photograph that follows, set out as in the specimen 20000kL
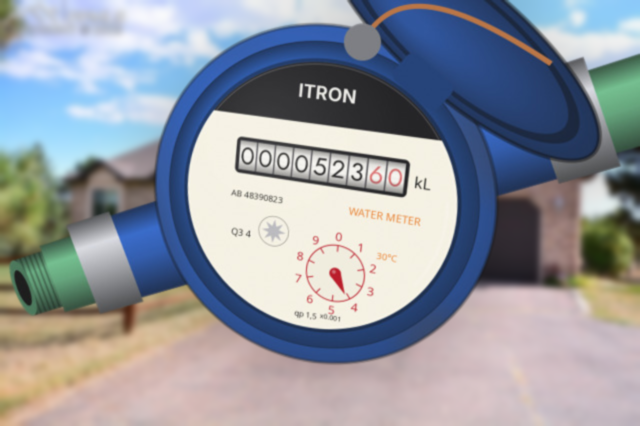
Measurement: 523.604kL
